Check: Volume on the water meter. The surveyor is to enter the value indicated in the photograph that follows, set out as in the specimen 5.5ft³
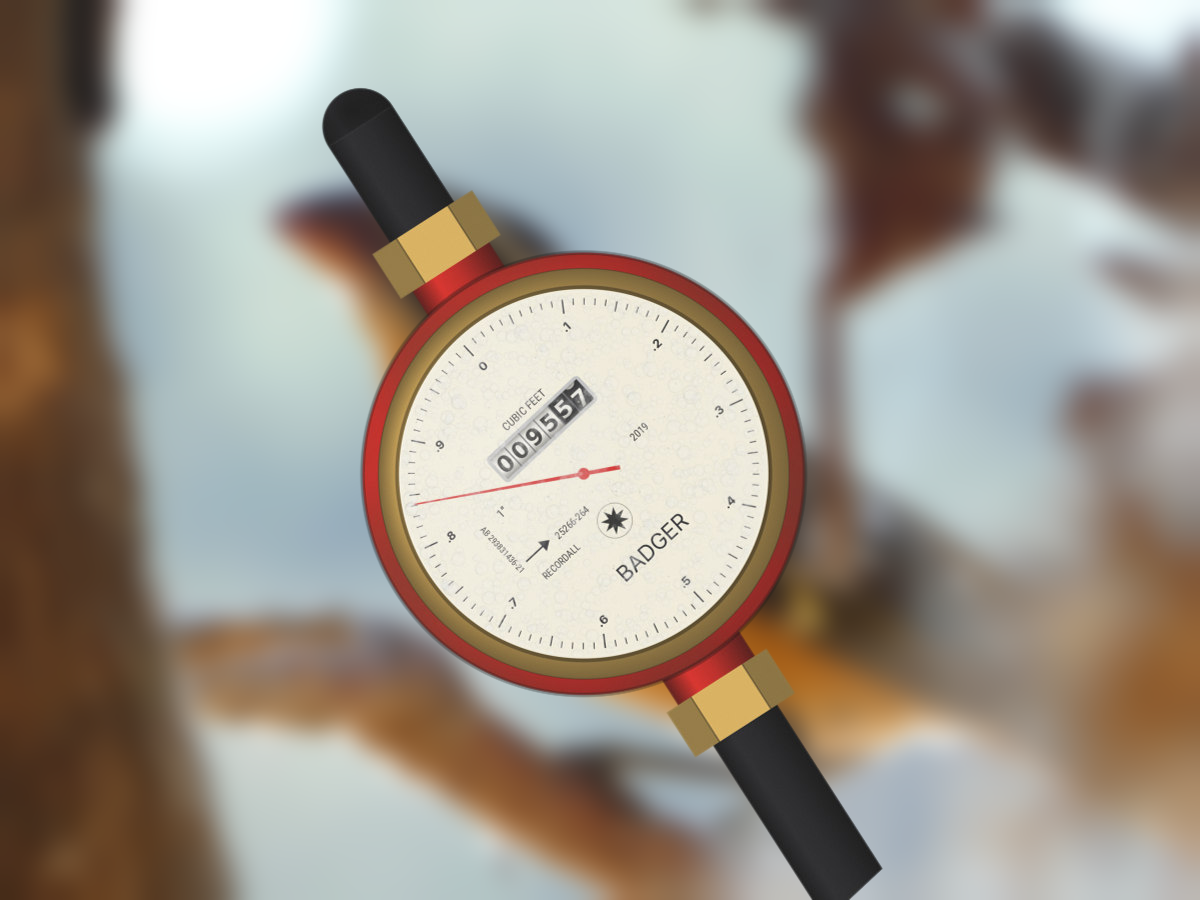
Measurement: 9556.84ft³
